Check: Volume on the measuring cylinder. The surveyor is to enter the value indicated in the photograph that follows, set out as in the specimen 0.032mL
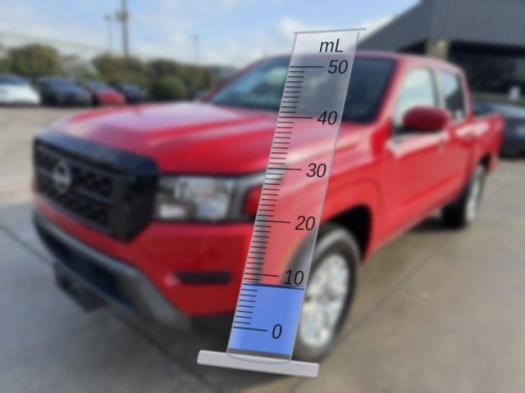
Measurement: 8mL
